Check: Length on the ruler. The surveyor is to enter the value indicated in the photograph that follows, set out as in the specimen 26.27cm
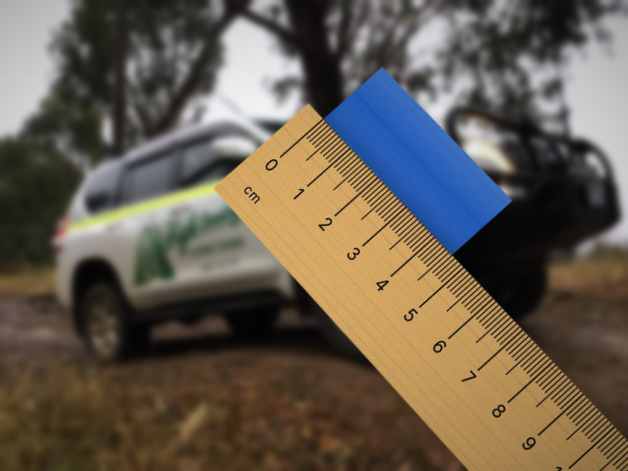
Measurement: 4.6cm
